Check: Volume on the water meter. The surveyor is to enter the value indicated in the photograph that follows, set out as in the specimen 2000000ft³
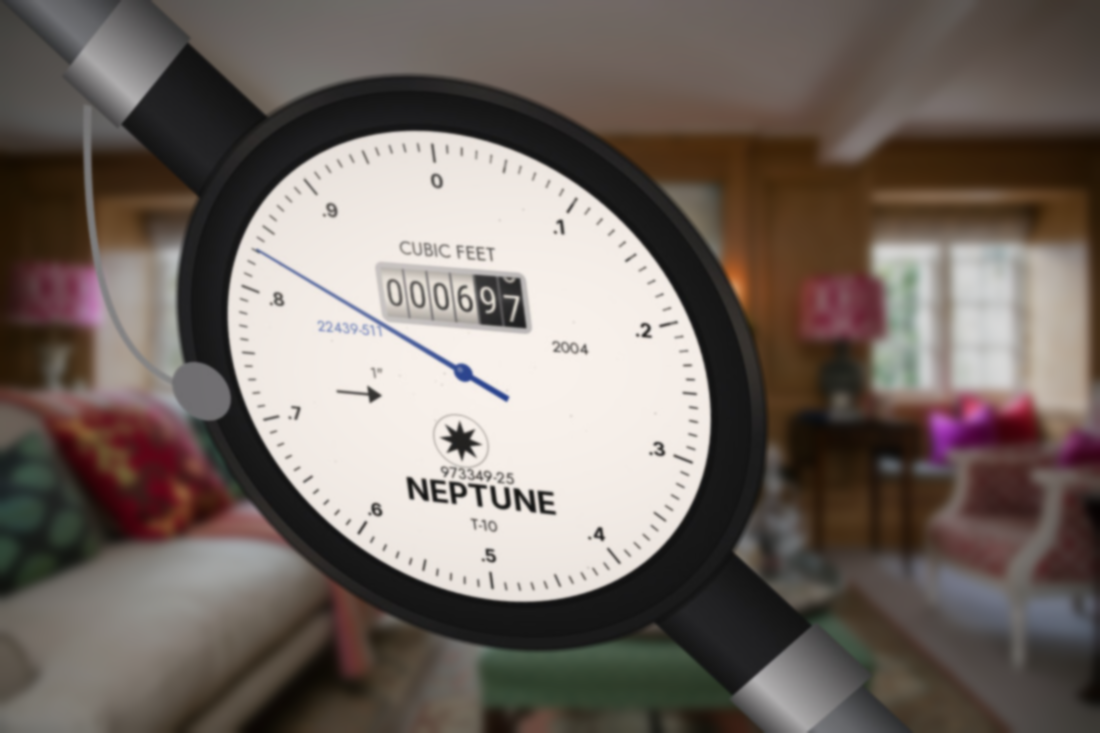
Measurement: 696.83ft³
